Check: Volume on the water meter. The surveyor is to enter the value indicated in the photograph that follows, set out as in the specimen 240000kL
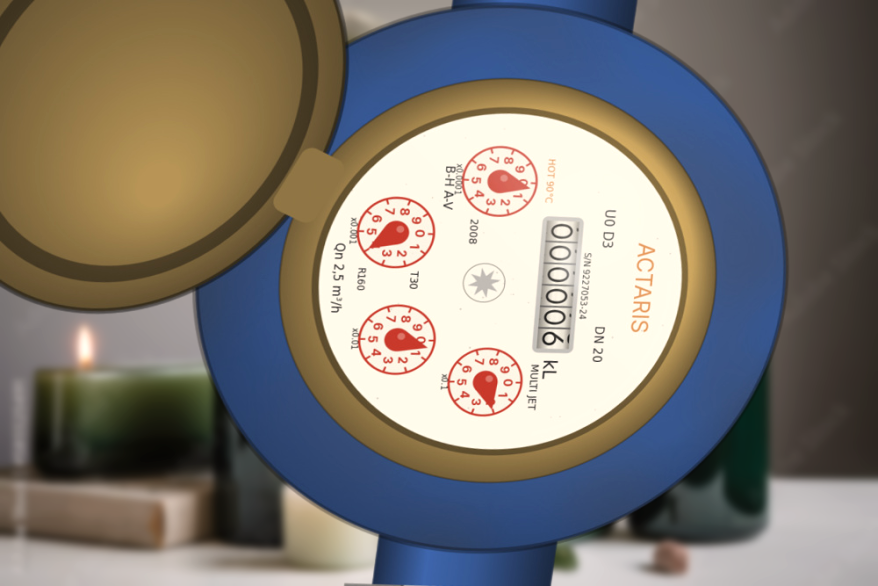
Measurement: 6.2040kL
